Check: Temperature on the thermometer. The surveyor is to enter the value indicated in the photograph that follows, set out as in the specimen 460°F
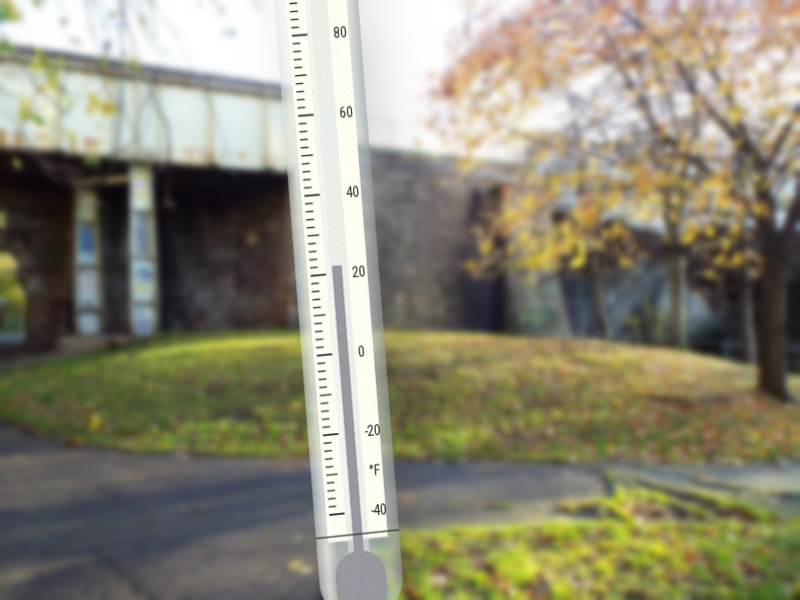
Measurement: 22°F
